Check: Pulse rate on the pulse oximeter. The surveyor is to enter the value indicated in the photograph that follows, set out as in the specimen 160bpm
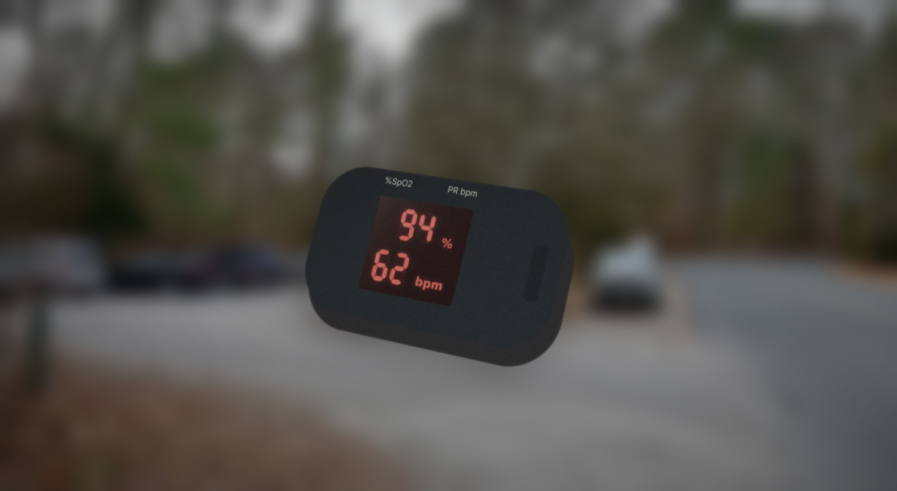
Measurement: 62bpm
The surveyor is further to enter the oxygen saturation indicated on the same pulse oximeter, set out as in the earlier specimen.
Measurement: 94%
